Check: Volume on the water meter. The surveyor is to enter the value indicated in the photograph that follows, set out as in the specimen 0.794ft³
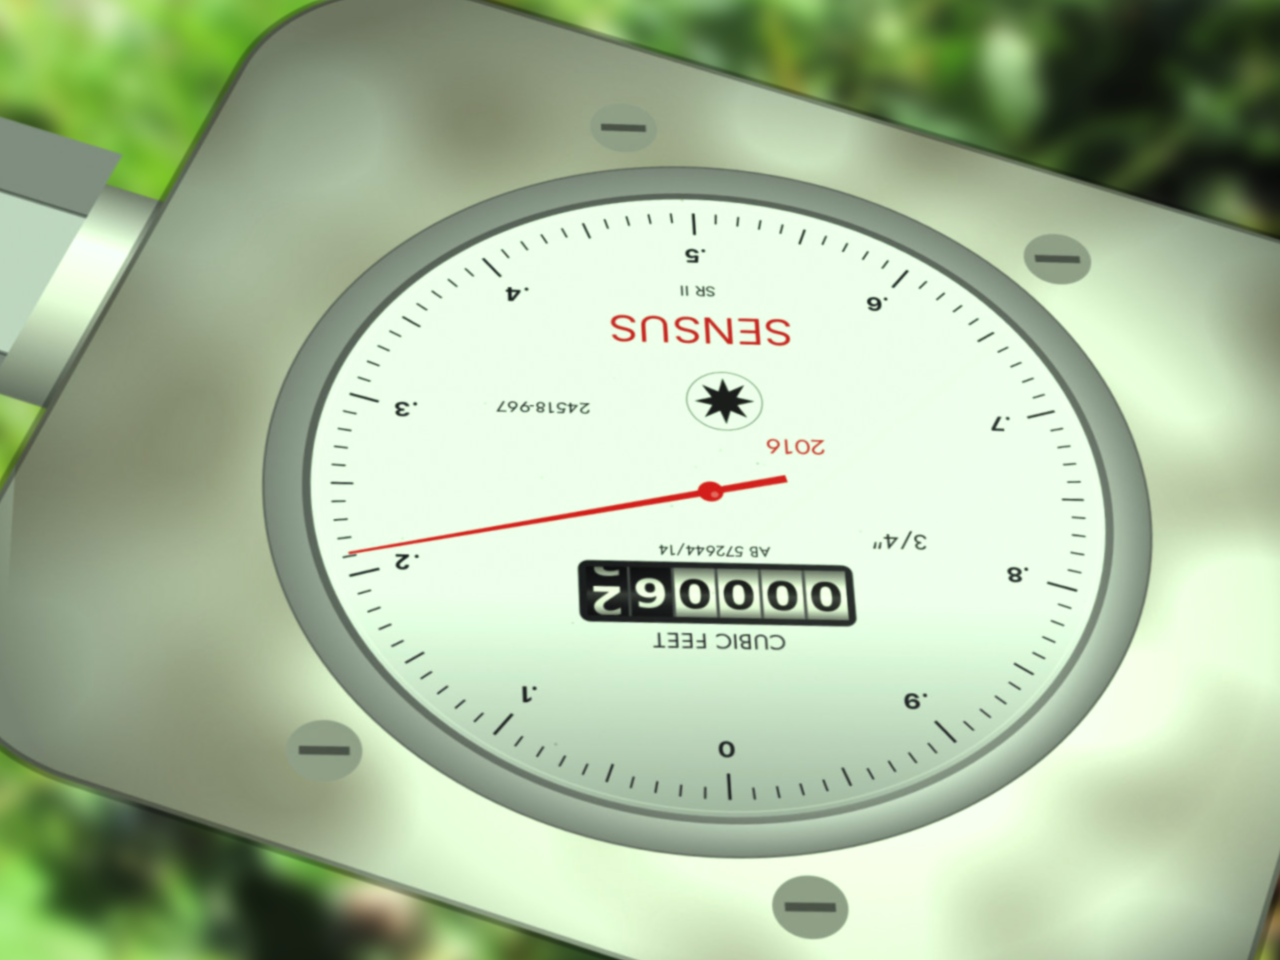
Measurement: 62.21ft³
